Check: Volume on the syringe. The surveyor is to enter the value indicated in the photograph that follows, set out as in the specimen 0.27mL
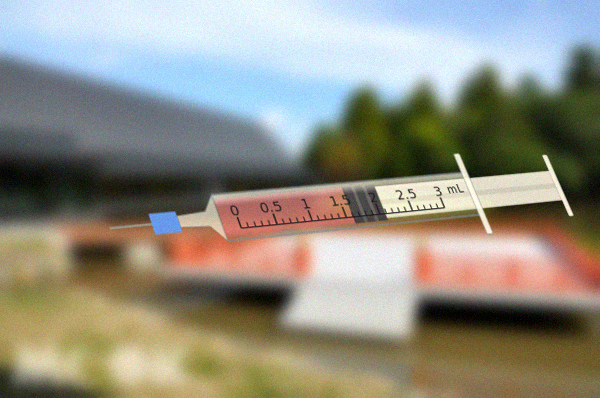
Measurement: 1.6mL
